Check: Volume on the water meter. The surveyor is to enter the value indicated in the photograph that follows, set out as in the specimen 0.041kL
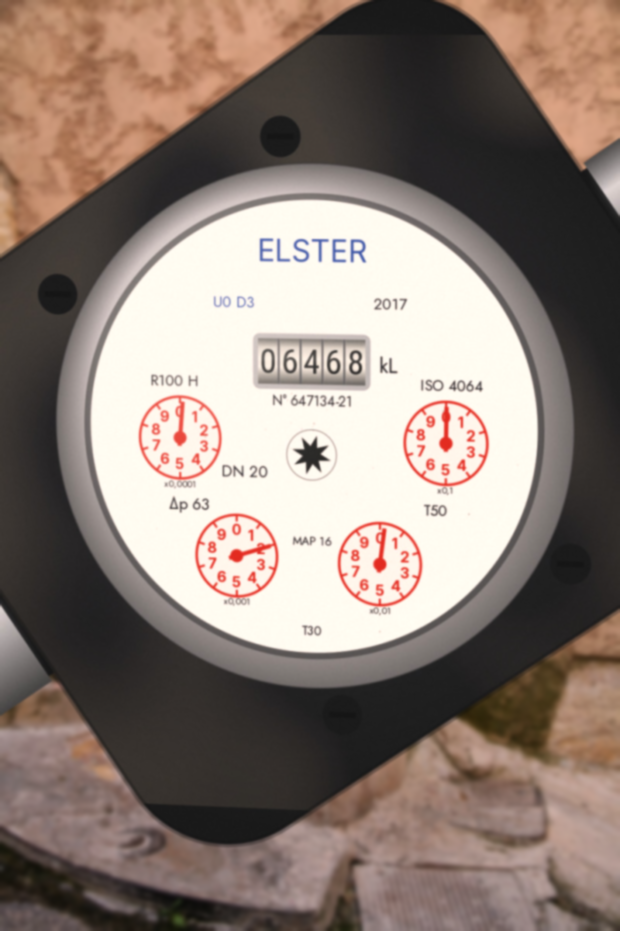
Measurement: 6468.0020kL
